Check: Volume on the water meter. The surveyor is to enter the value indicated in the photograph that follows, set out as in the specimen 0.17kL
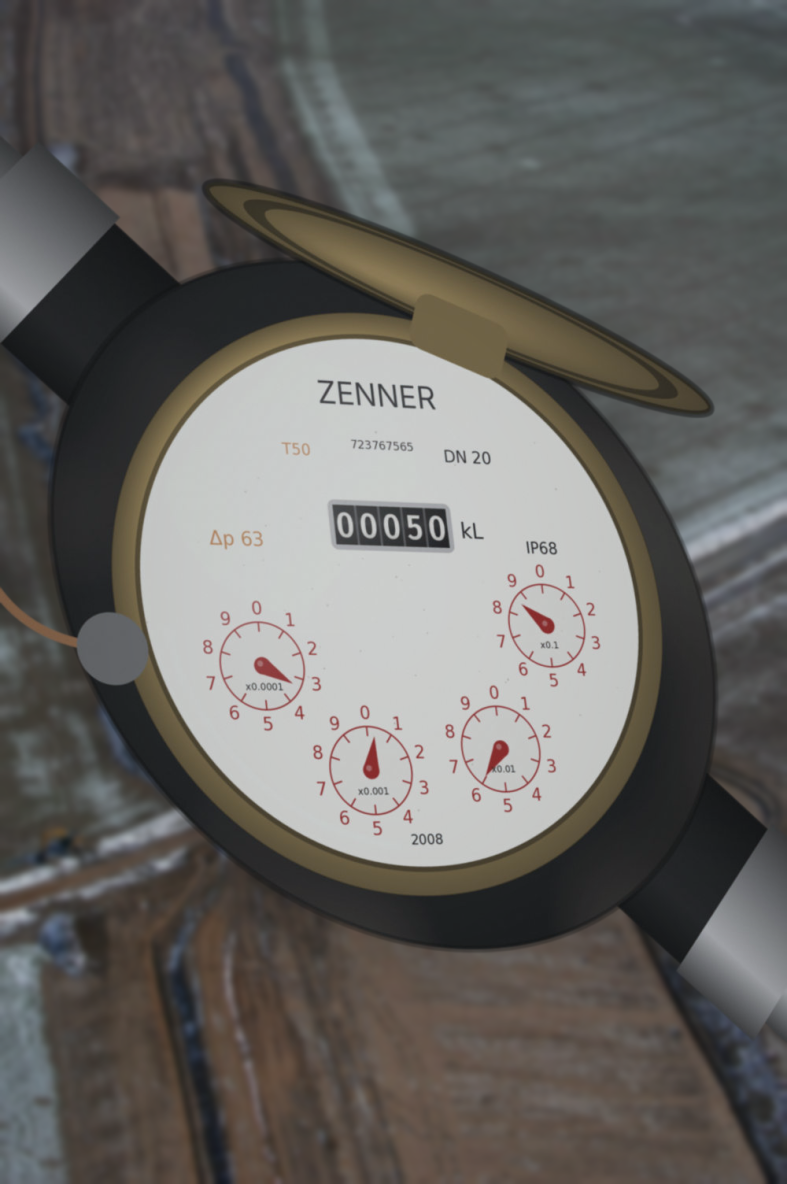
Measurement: 50.8603kL
